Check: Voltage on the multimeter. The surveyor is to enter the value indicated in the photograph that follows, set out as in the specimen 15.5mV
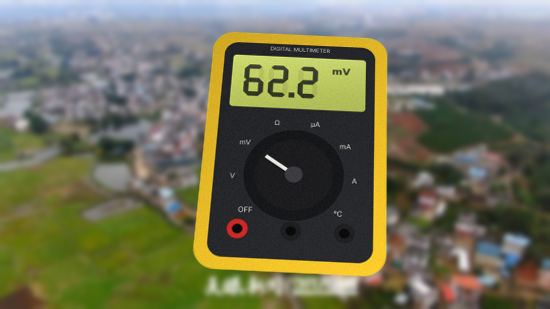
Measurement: 62.2mV
